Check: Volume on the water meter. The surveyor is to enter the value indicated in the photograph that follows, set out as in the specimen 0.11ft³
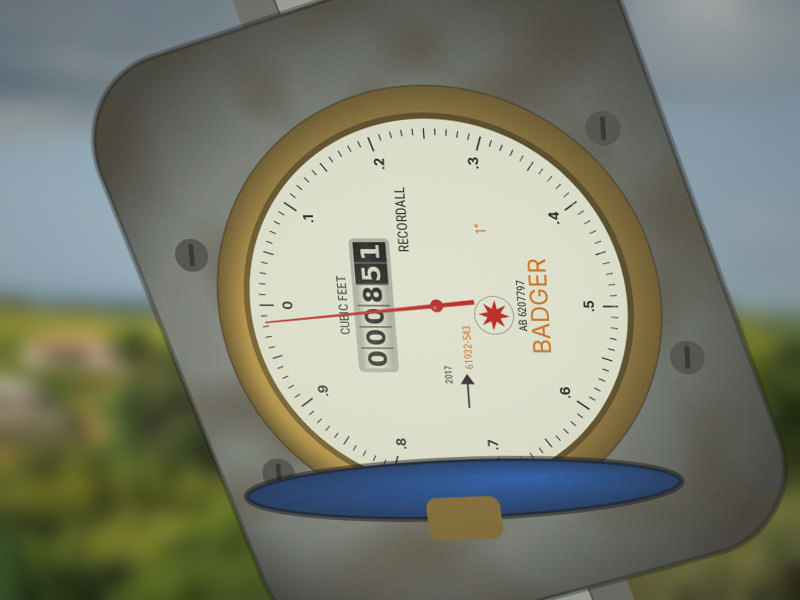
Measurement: 850.98ft³
